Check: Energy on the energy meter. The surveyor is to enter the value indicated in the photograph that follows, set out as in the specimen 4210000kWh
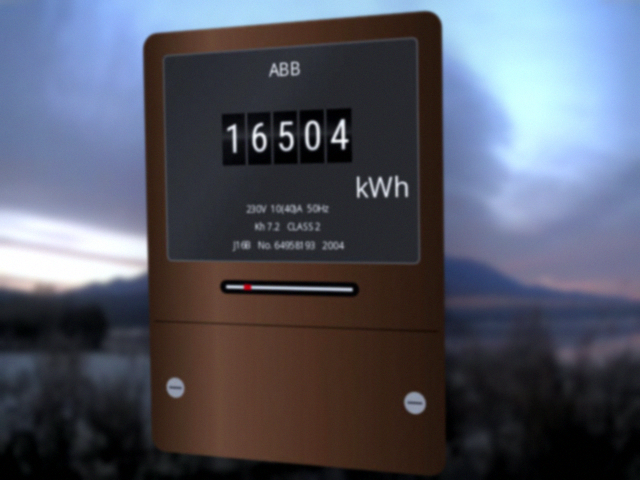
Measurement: 16504kWh
